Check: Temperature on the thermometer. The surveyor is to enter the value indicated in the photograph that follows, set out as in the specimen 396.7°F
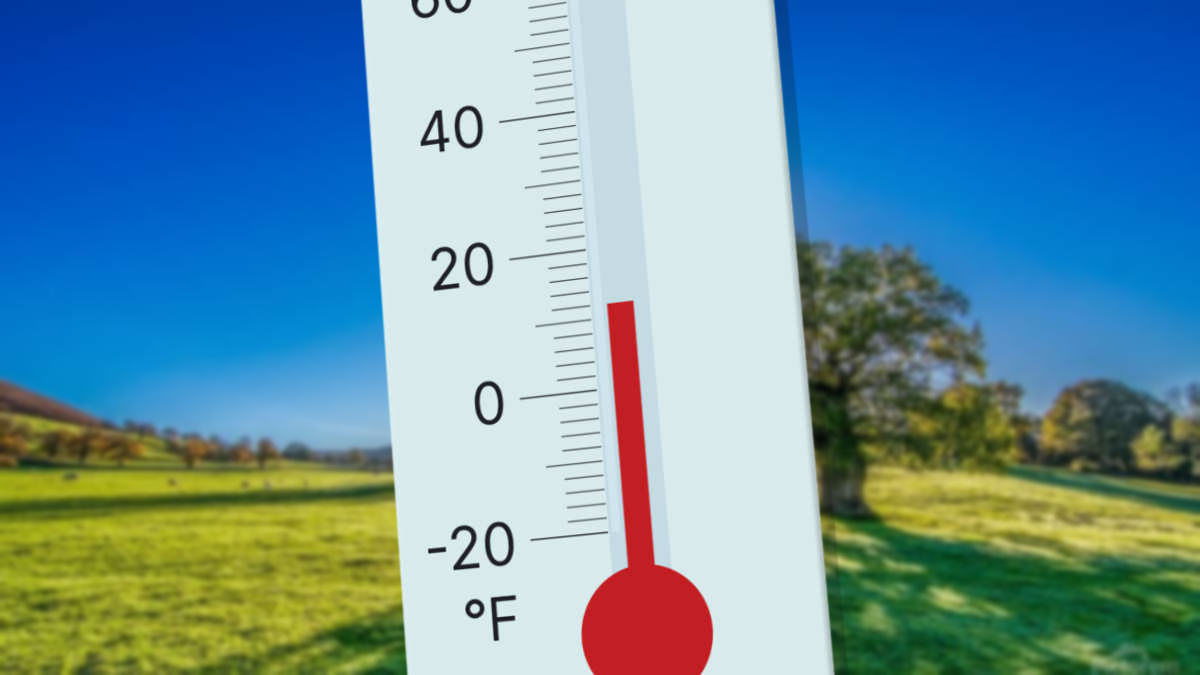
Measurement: 12°F
